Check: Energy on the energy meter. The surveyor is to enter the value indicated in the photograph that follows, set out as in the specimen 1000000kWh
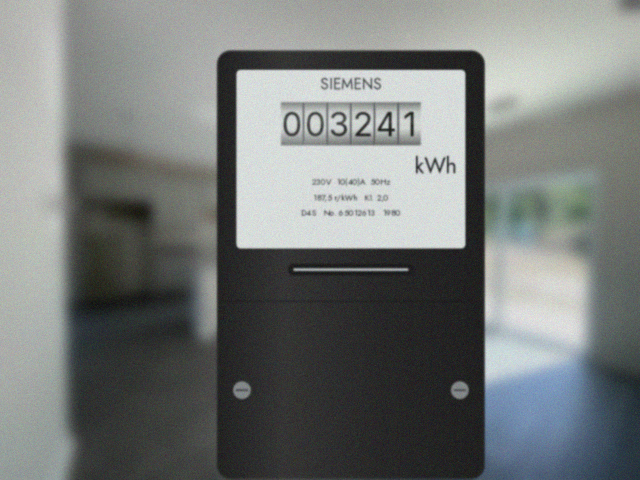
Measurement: 3241kWh
